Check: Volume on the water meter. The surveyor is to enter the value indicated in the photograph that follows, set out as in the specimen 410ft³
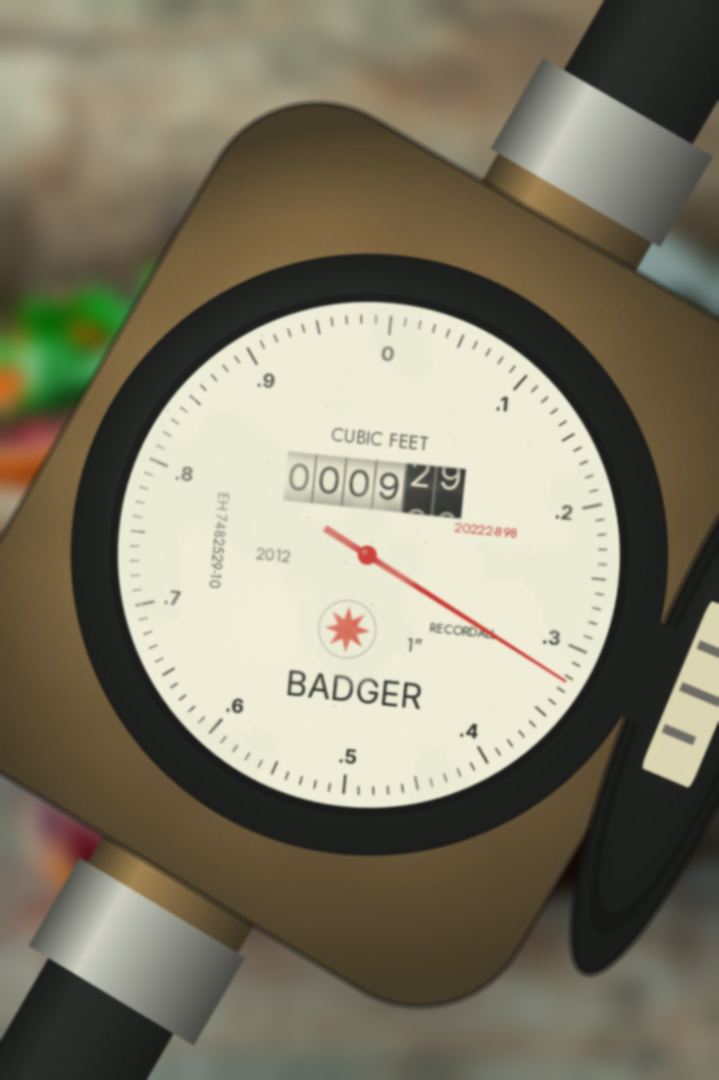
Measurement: 929.32ft³
